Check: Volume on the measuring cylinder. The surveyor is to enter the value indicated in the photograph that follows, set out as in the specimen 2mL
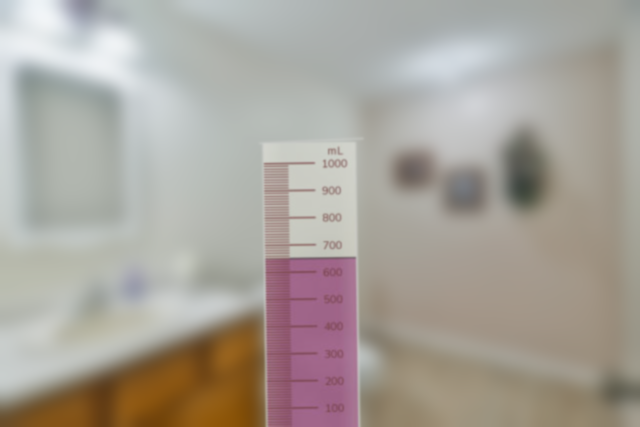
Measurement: 650mL
